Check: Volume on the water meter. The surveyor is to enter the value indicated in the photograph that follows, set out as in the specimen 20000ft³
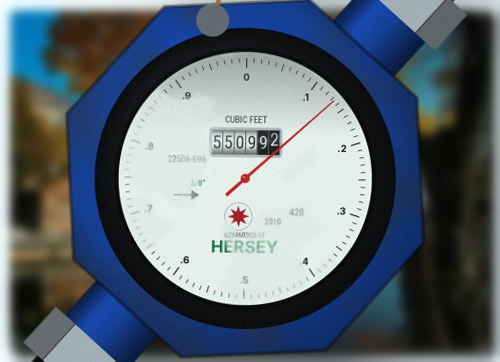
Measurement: 550992.13ft³
